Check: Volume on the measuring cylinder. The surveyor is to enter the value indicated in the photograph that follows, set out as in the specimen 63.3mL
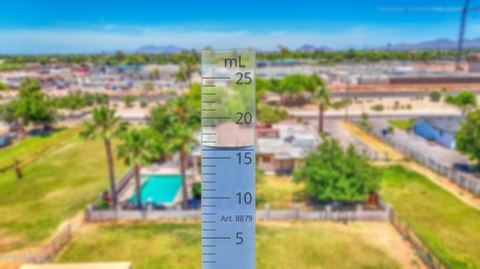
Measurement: 16mL
